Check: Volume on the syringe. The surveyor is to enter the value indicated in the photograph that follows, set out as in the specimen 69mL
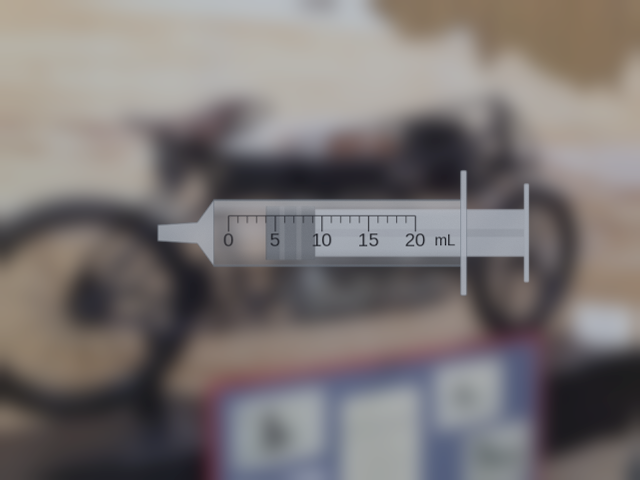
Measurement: 4mL
